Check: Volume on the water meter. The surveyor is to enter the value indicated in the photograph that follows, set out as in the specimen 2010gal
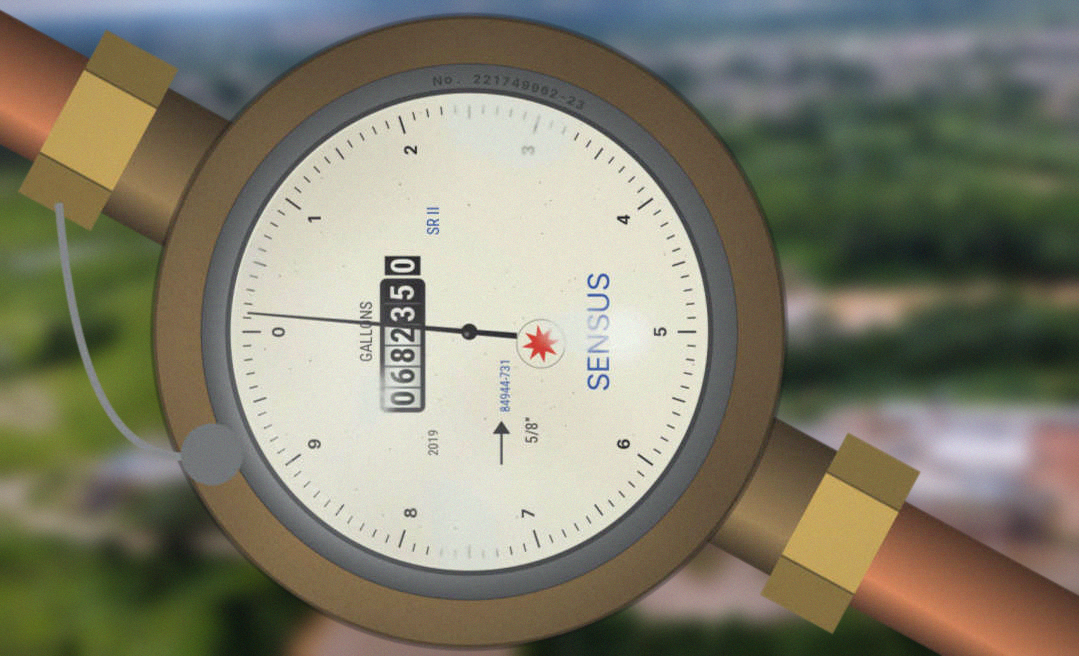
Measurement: 682350.1gal
